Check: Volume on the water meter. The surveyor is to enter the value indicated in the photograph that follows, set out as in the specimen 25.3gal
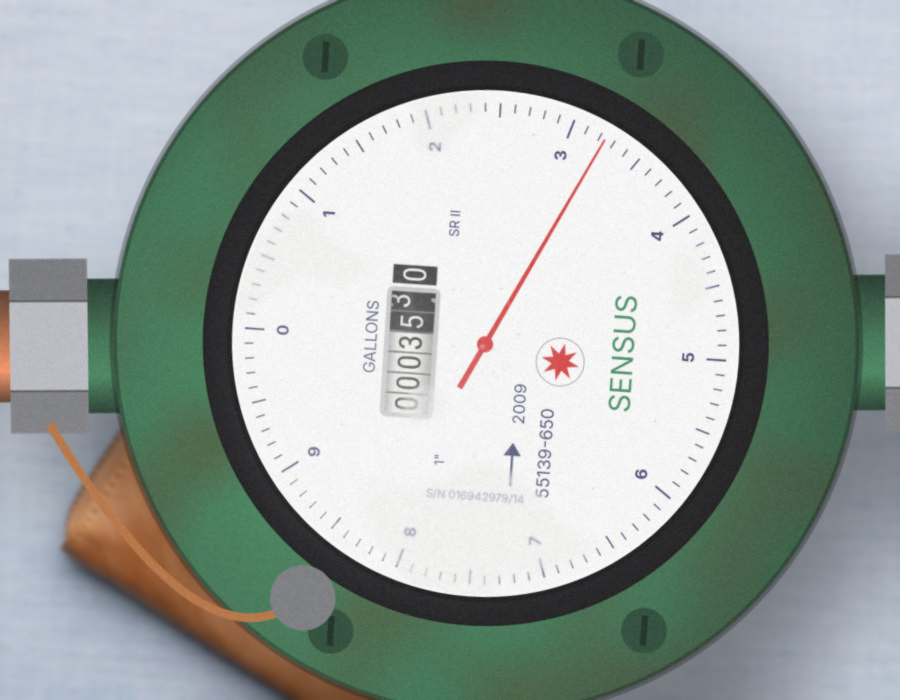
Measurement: 3533.2gal
